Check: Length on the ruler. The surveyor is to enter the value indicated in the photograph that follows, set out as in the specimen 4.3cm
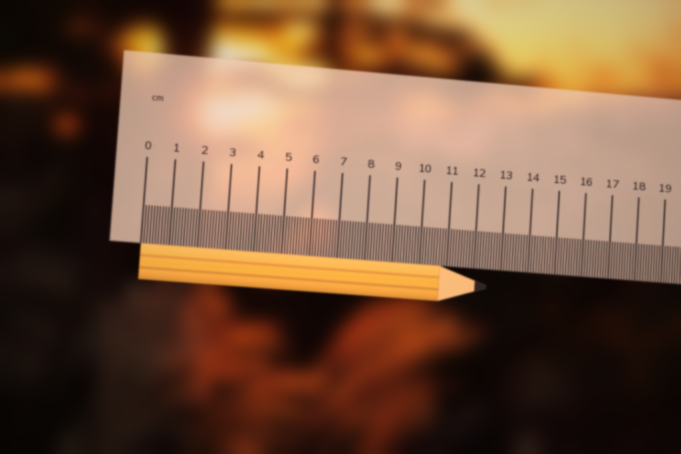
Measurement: 12.5cm
